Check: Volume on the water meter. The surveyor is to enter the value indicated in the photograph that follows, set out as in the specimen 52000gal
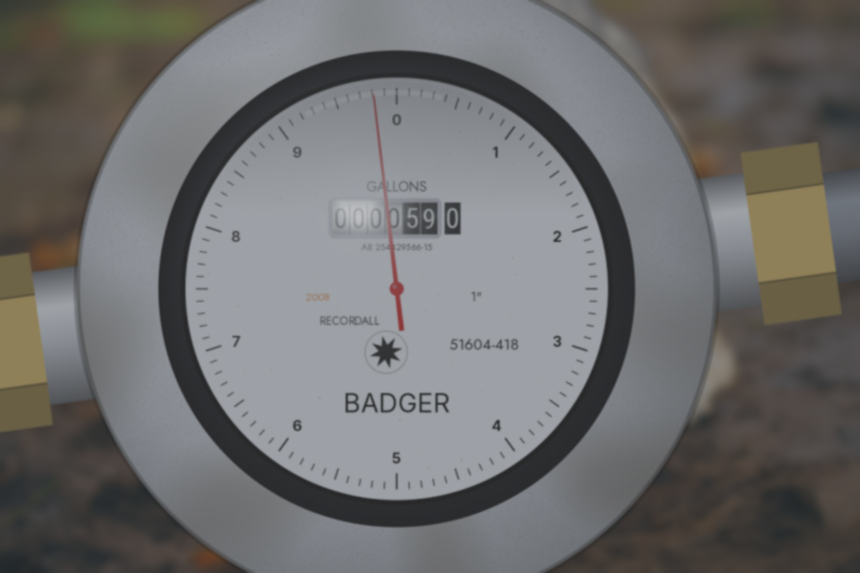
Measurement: 589.8gal
